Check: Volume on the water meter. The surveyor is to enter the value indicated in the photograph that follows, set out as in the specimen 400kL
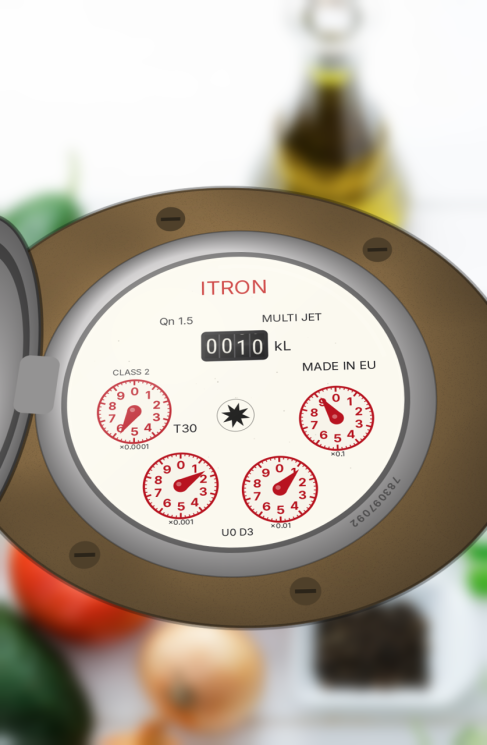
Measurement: 9.9115kL
